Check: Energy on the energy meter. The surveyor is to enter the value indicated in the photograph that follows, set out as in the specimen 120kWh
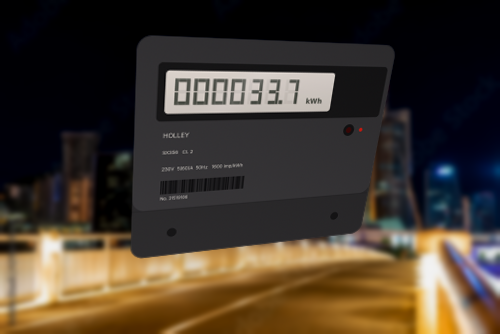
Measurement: 33.7kWh
